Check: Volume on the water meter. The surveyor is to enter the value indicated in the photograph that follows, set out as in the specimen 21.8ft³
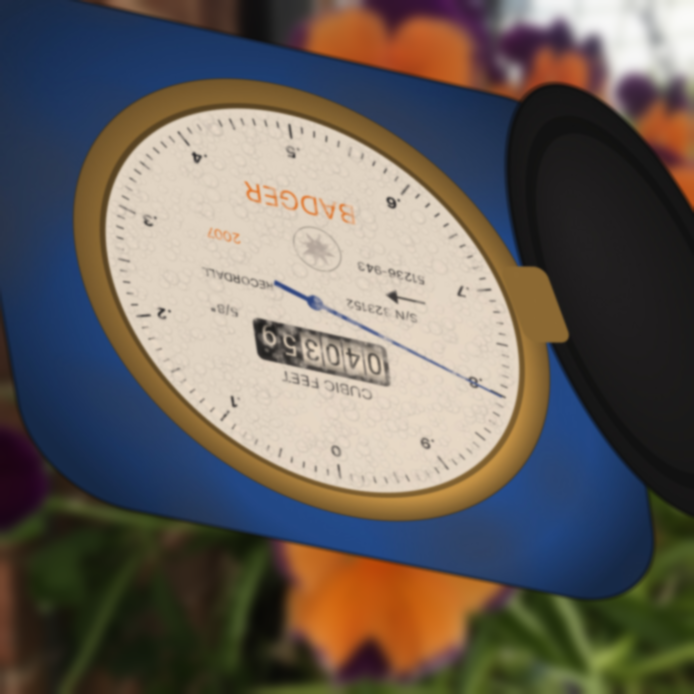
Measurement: 40358.80ft³
